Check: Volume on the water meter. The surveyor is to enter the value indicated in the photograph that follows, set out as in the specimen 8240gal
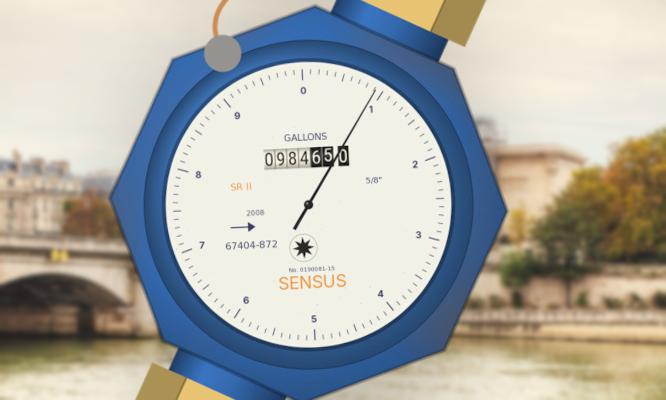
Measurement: 984650.9gal
